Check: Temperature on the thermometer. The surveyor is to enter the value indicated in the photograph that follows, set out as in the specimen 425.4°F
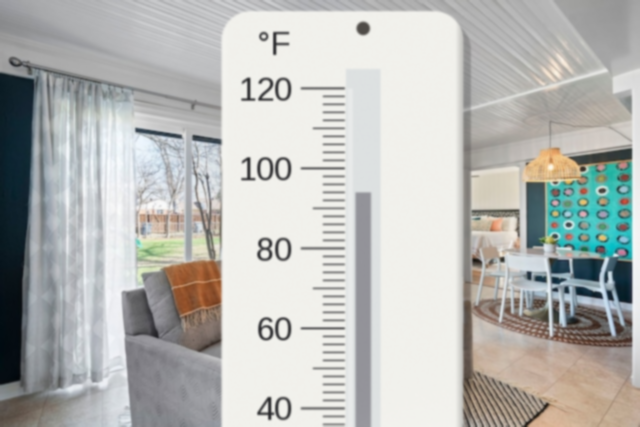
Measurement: 94°F
